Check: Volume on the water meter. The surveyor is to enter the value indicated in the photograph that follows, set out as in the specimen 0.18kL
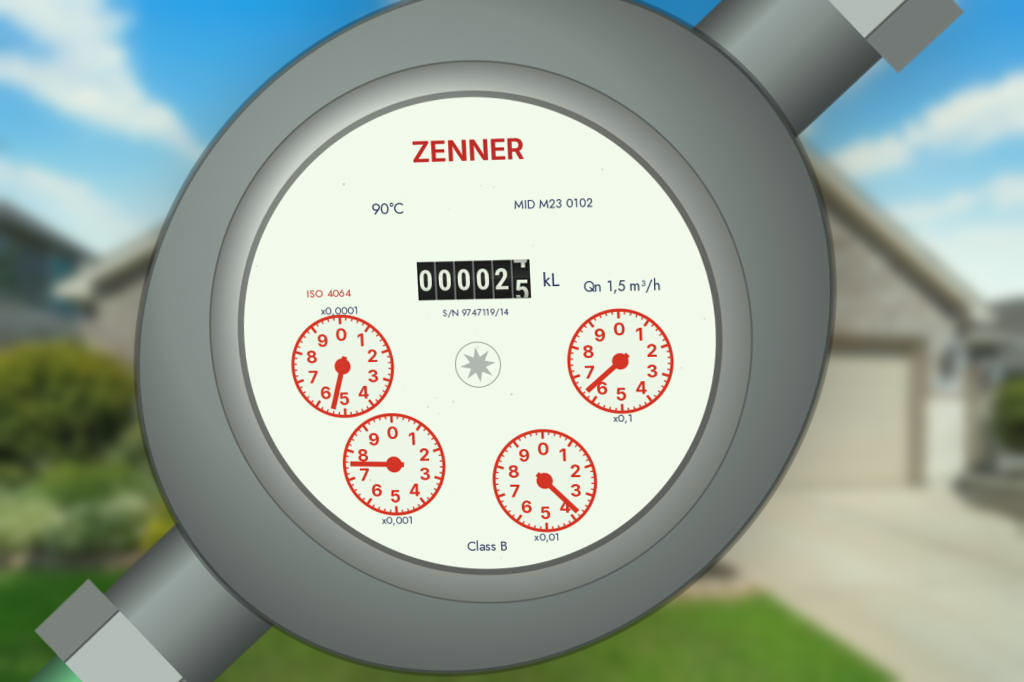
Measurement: 24.6375kL
